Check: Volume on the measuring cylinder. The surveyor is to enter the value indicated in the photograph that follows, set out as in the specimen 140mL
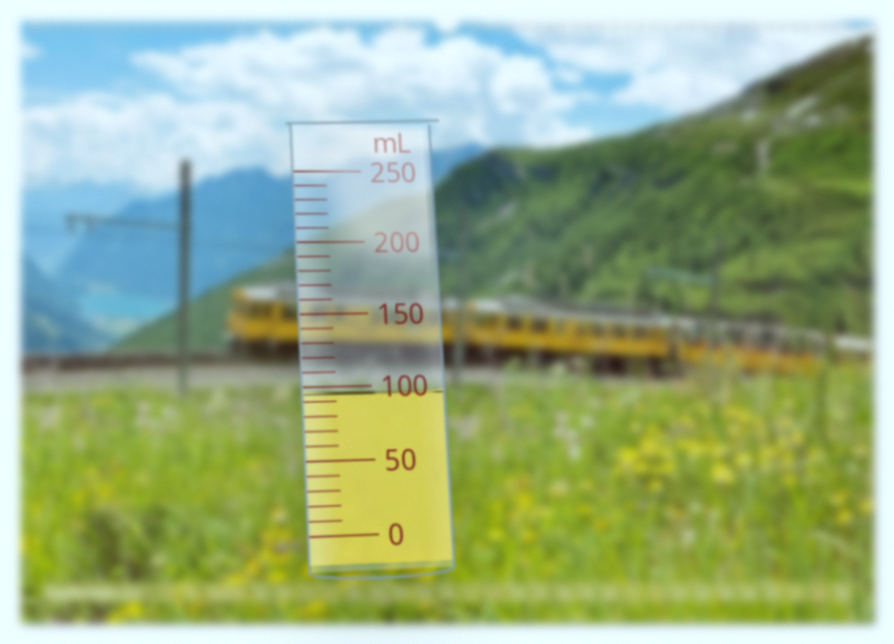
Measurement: 95mL
